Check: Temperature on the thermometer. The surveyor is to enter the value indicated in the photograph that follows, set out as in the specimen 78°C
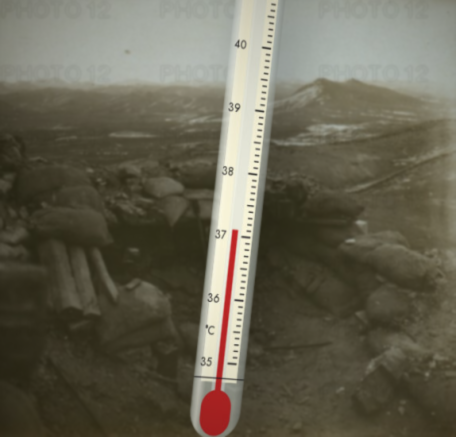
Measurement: 37.1°C
